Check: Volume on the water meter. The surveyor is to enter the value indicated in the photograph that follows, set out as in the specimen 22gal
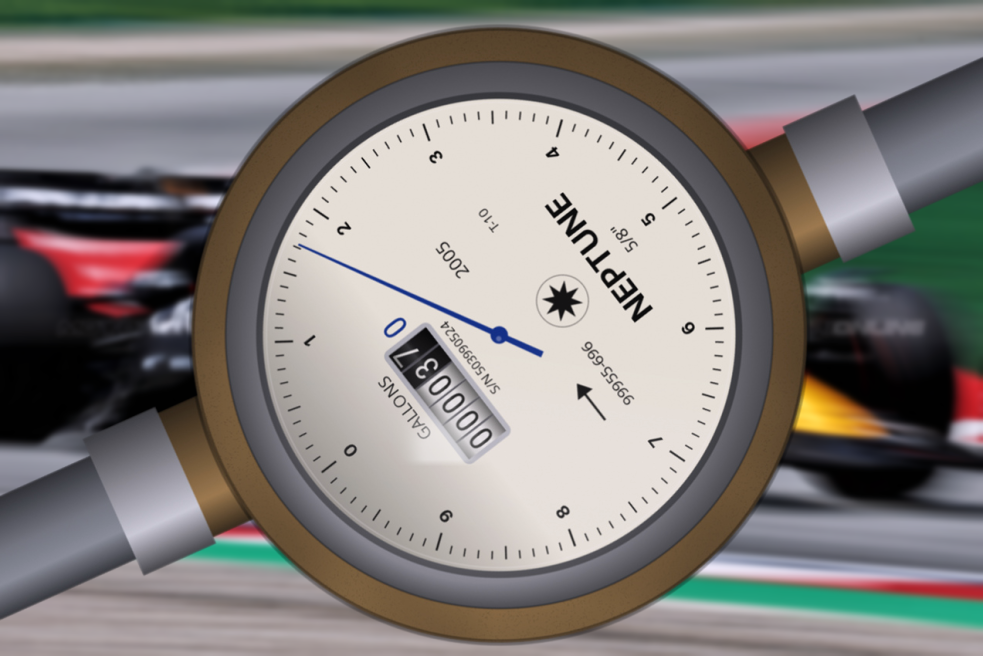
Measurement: 371.7gal
